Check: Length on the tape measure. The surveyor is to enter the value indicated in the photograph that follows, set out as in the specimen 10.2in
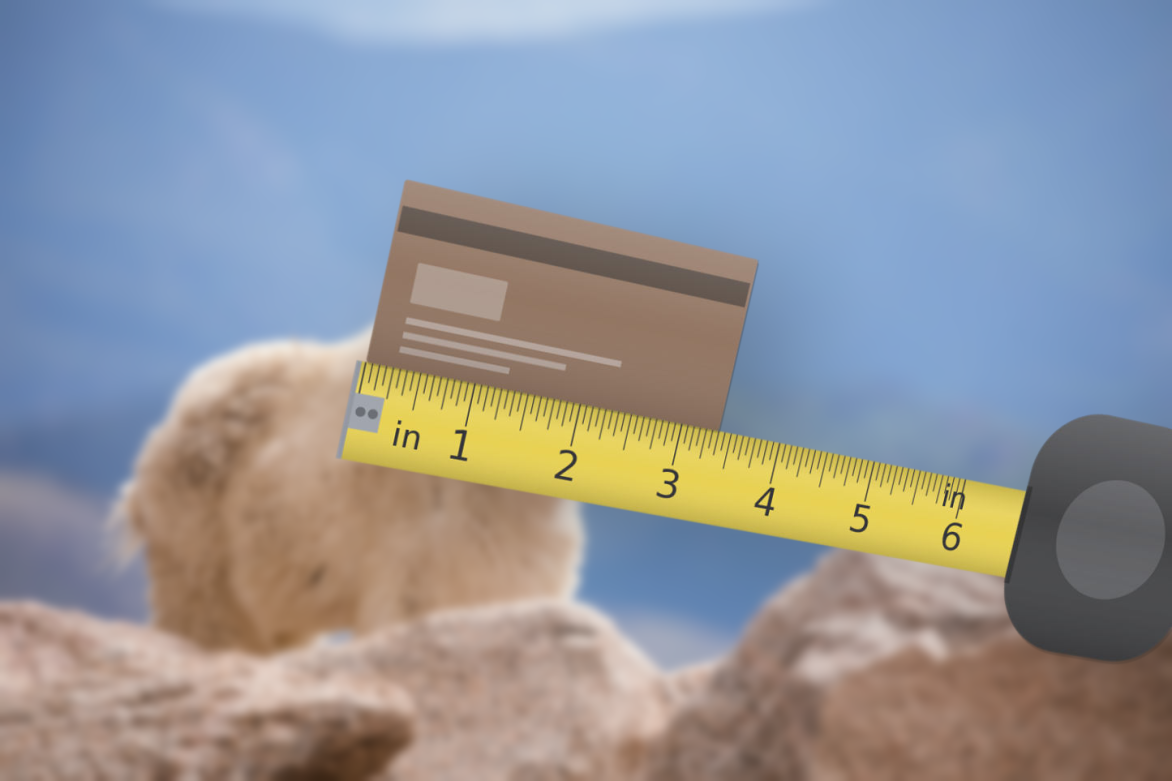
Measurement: 3.375in
